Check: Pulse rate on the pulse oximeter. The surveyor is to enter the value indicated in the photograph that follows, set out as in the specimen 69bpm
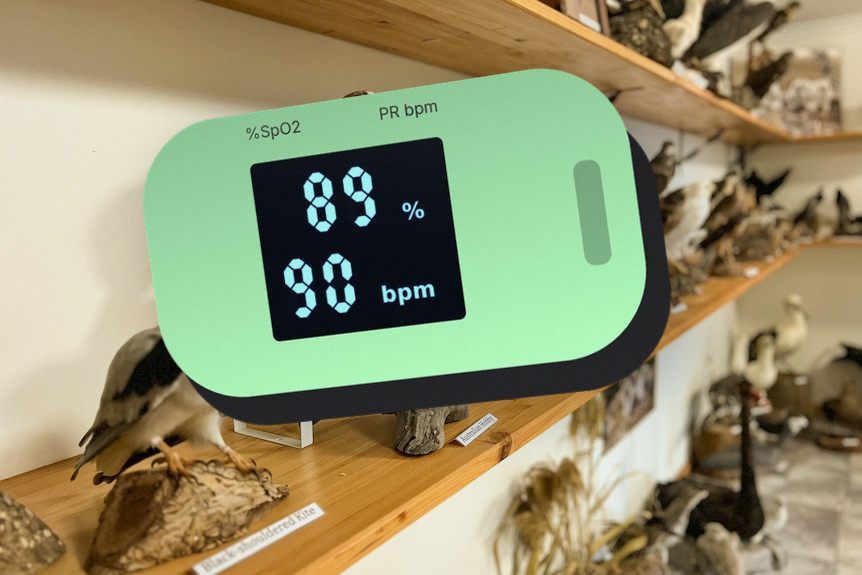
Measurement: 90bpm
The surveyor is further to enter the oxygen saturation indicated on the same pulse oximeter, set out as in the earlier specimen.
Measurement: 89%
